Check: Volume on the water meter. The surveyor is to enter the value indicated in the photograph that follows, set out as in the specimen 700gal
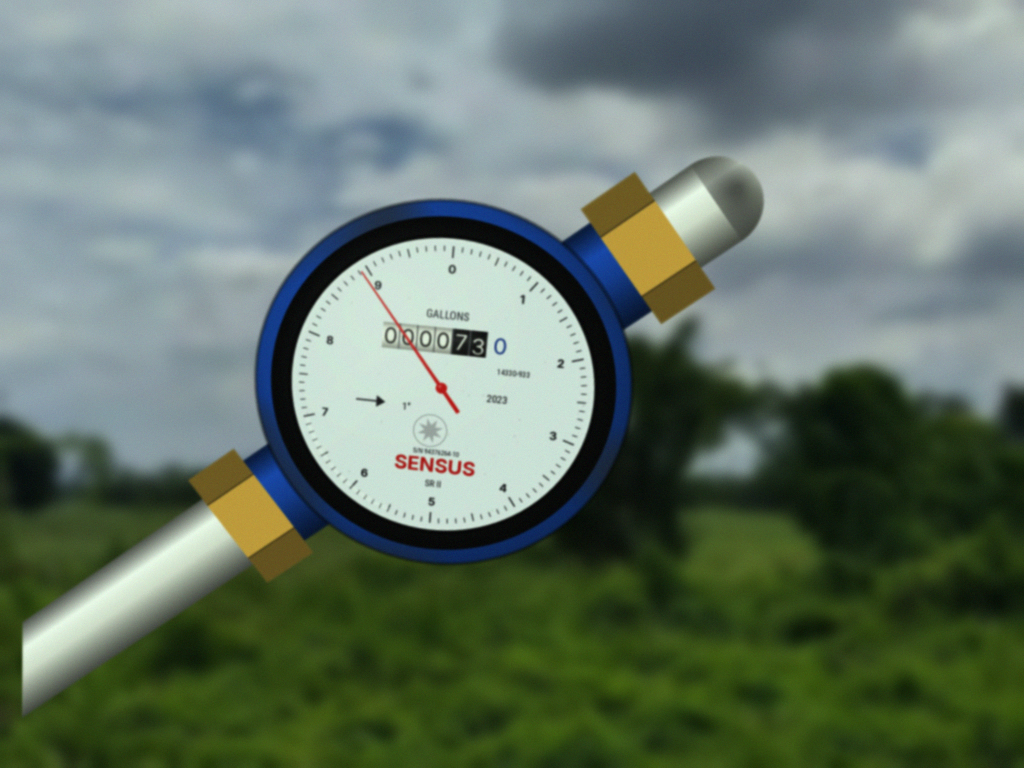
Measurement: 728.9gal
